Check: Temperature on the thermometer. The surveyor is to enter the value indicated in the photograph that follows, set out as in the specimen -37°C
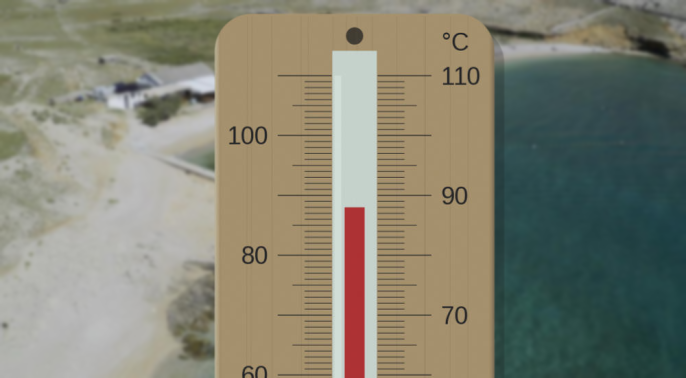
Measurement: 88°C
